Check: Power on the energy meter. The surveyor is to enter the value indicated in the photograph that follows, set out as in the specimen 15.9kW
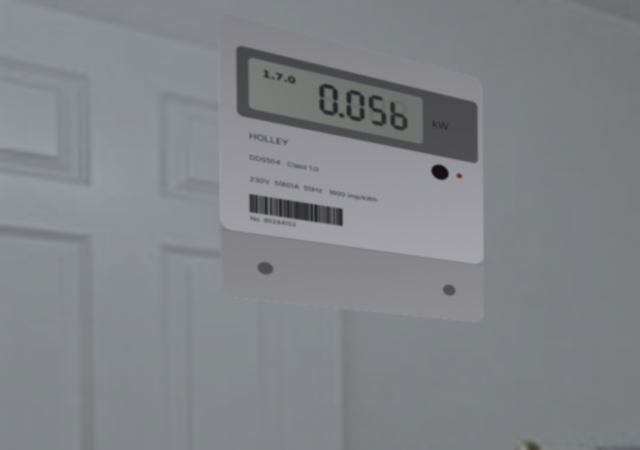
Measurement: 0.056kW
